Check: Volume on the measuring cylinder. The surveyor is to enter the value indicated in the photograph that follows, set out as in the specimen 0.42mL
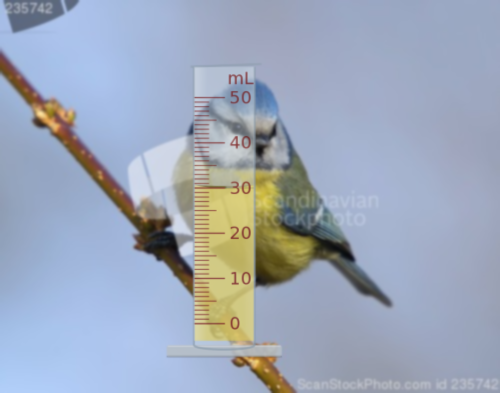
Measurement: 30mL
